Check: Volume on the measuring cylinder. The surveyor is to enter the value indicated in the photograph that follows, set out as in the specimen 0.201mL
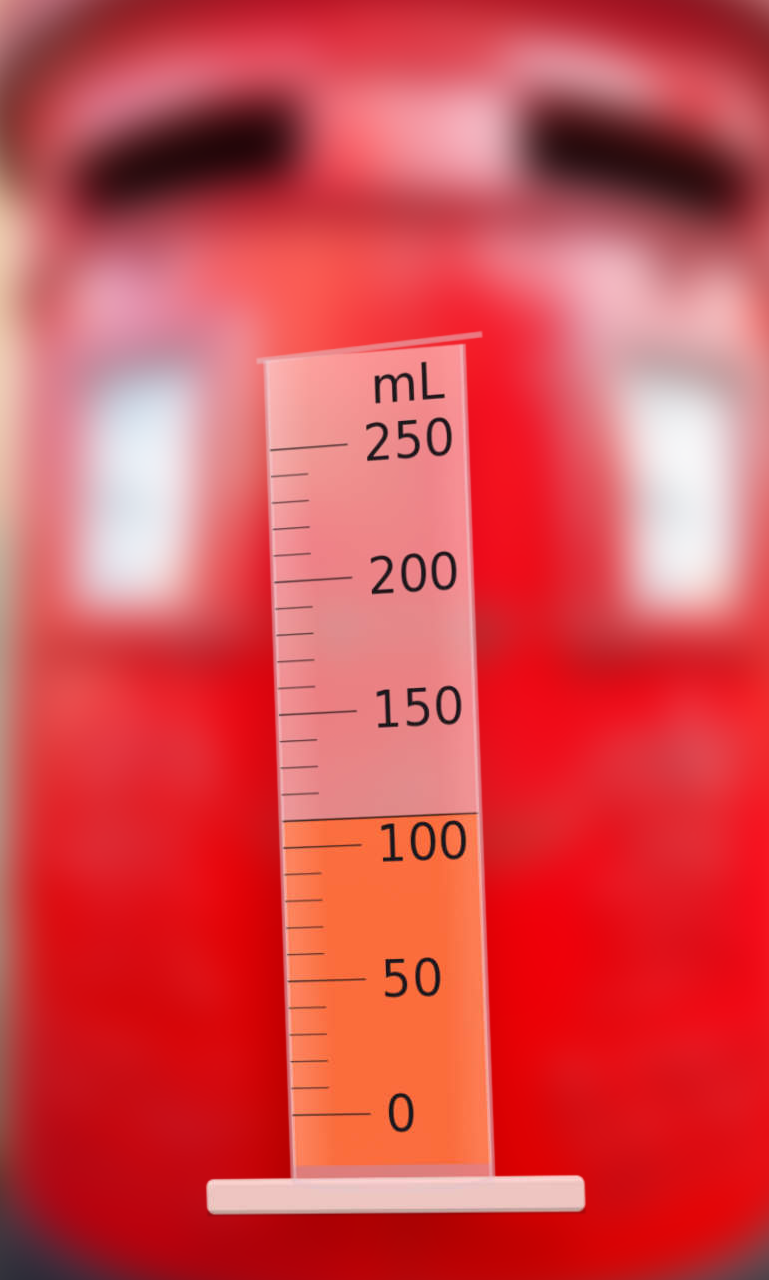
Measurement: 110mL
